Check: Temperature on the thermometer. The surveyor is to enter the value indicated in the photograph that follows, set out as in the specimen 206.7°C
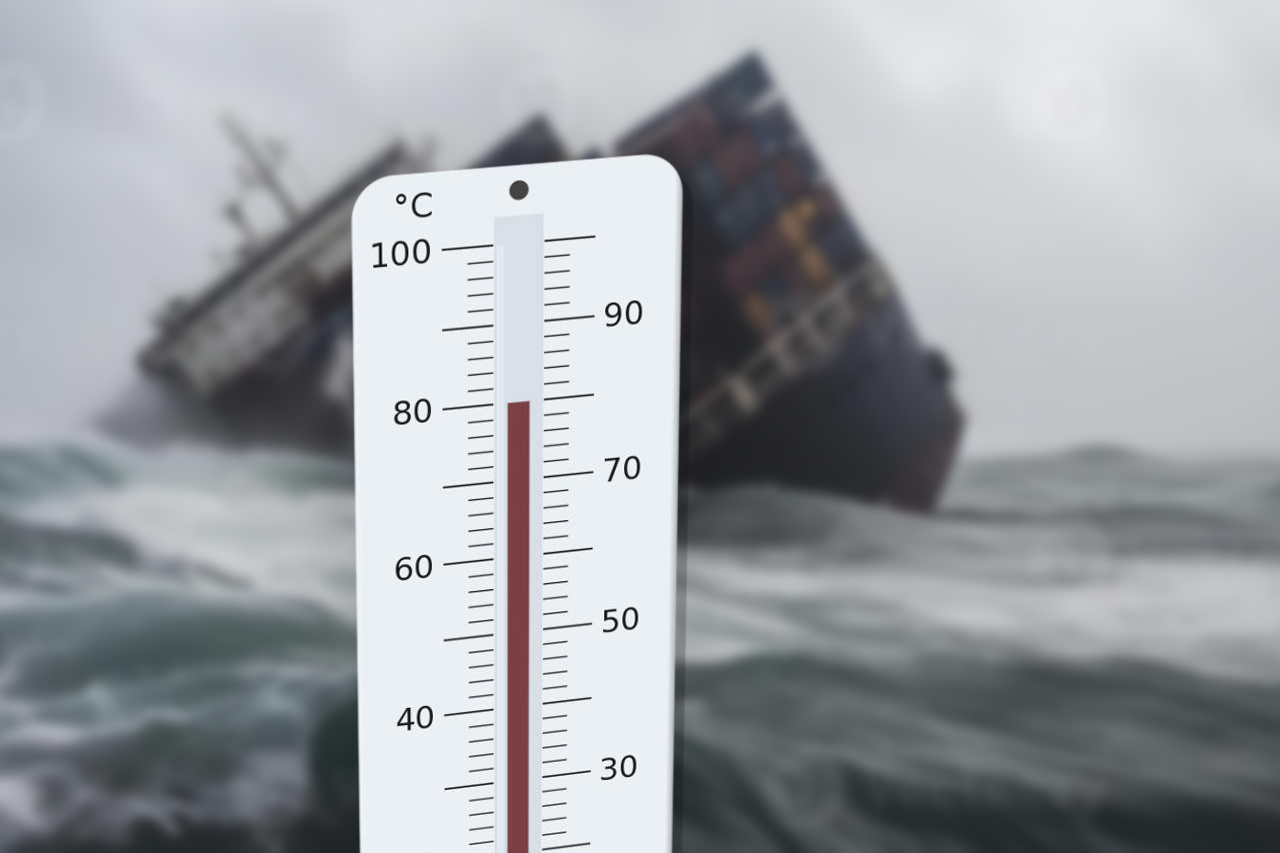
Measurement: 80°C
